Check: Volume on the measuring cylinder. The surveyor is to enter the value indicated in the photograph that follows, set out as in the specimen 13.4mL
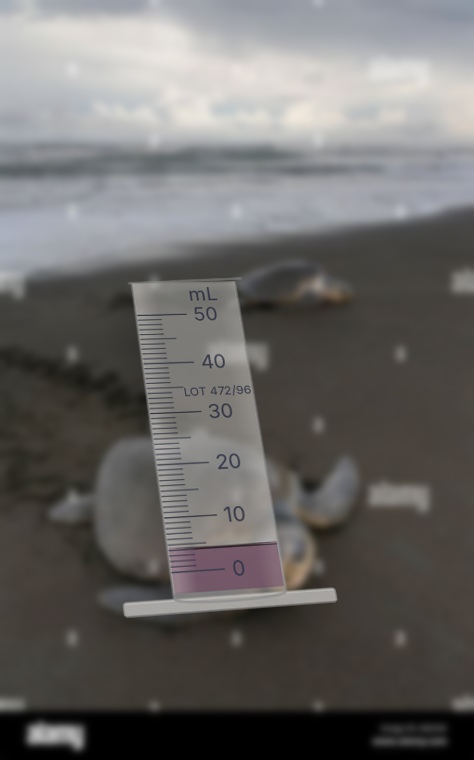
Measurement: 4mL
